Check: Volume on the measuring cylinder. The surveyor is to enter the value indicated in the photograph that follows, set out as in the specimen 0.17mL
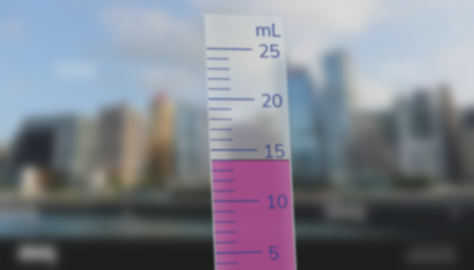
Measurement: 14mL
